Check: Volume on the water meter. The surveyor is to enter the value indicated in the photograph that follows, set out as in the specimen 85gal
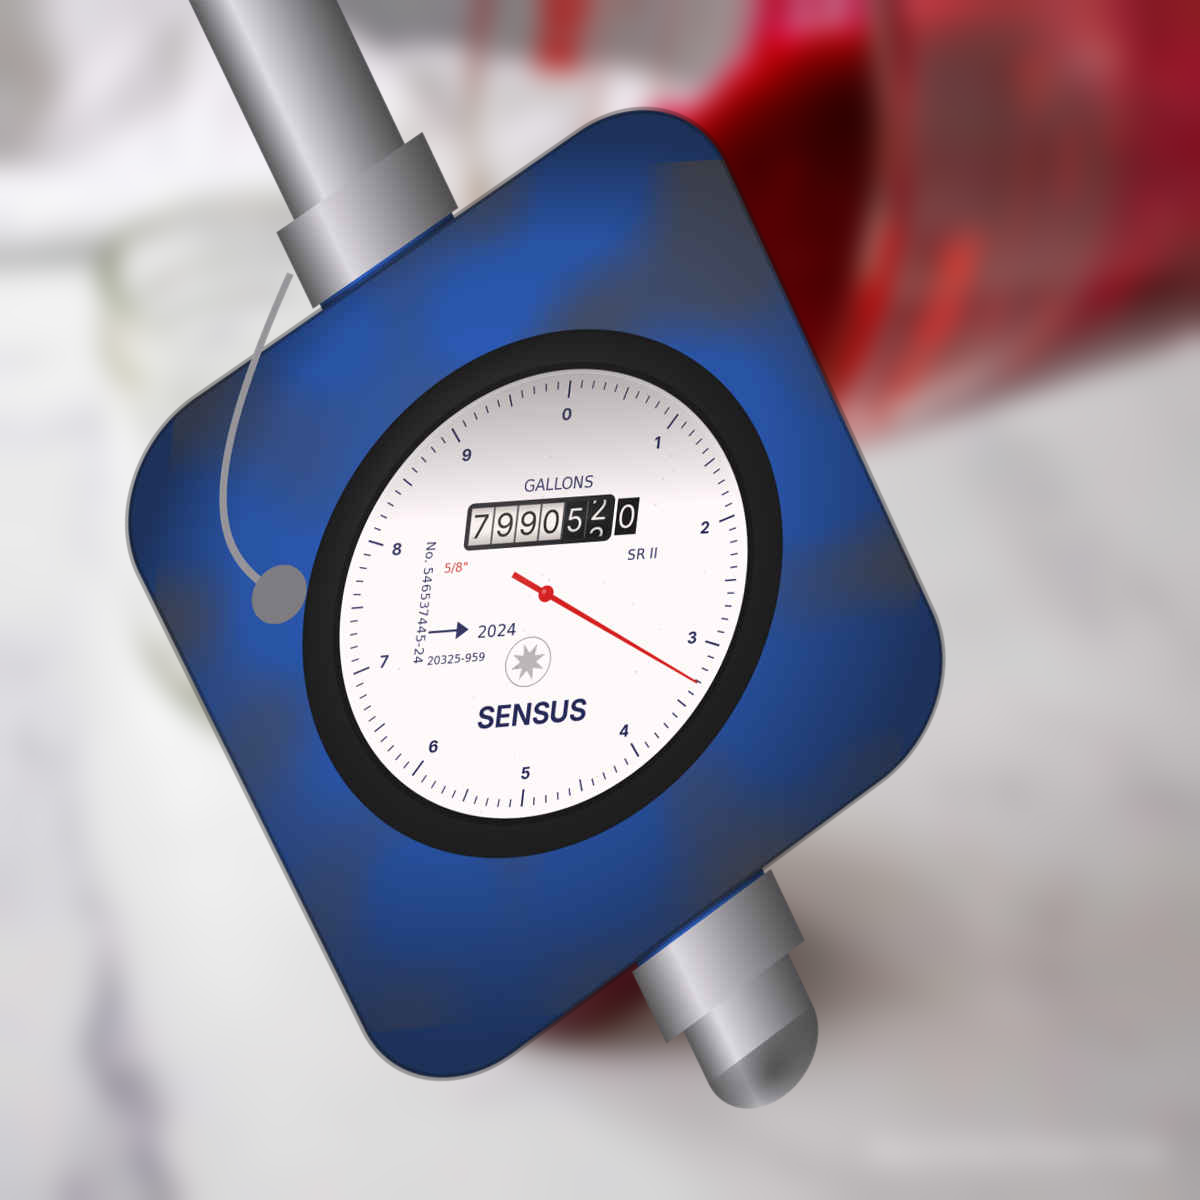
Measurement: 7990523.3gal
